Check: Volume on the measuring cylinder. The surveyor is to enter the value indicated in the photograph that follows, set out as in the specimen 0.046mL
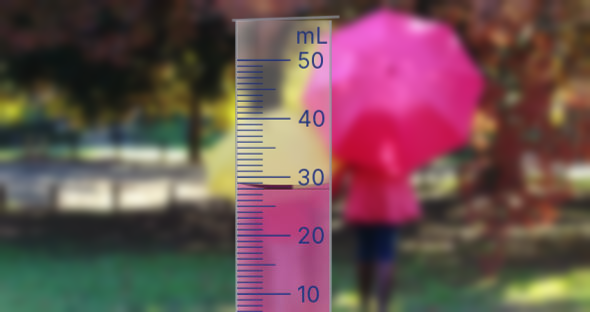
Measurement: 28mL
